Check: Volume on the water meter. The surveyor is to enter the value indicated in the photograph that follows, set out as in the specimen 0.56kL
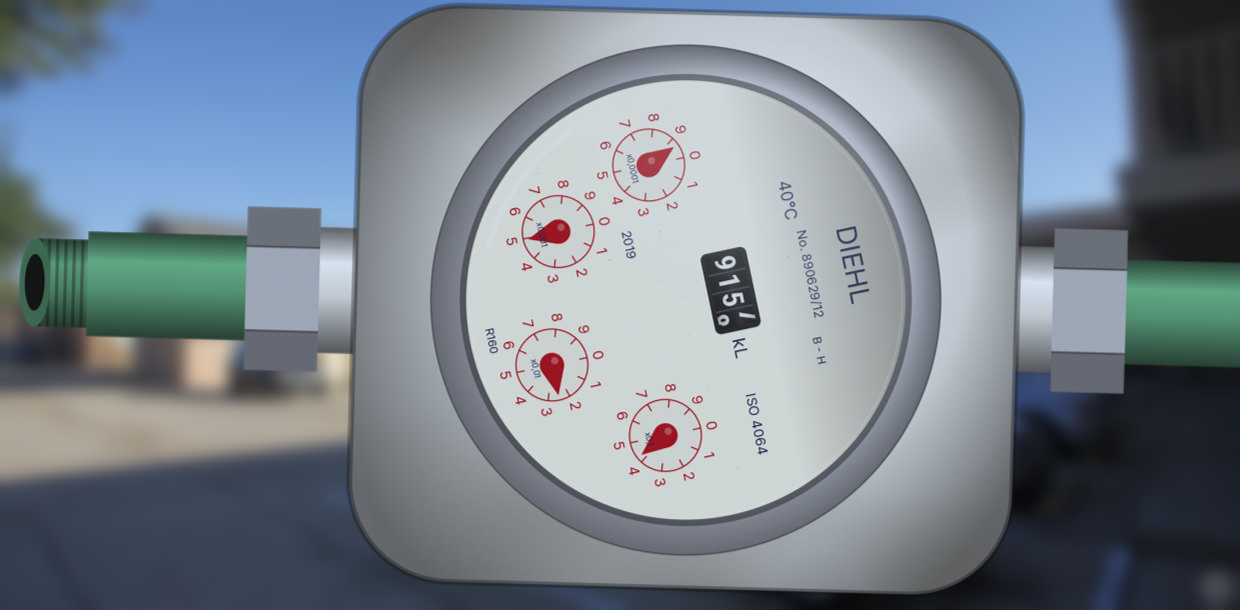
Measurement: 9157.4249kL
